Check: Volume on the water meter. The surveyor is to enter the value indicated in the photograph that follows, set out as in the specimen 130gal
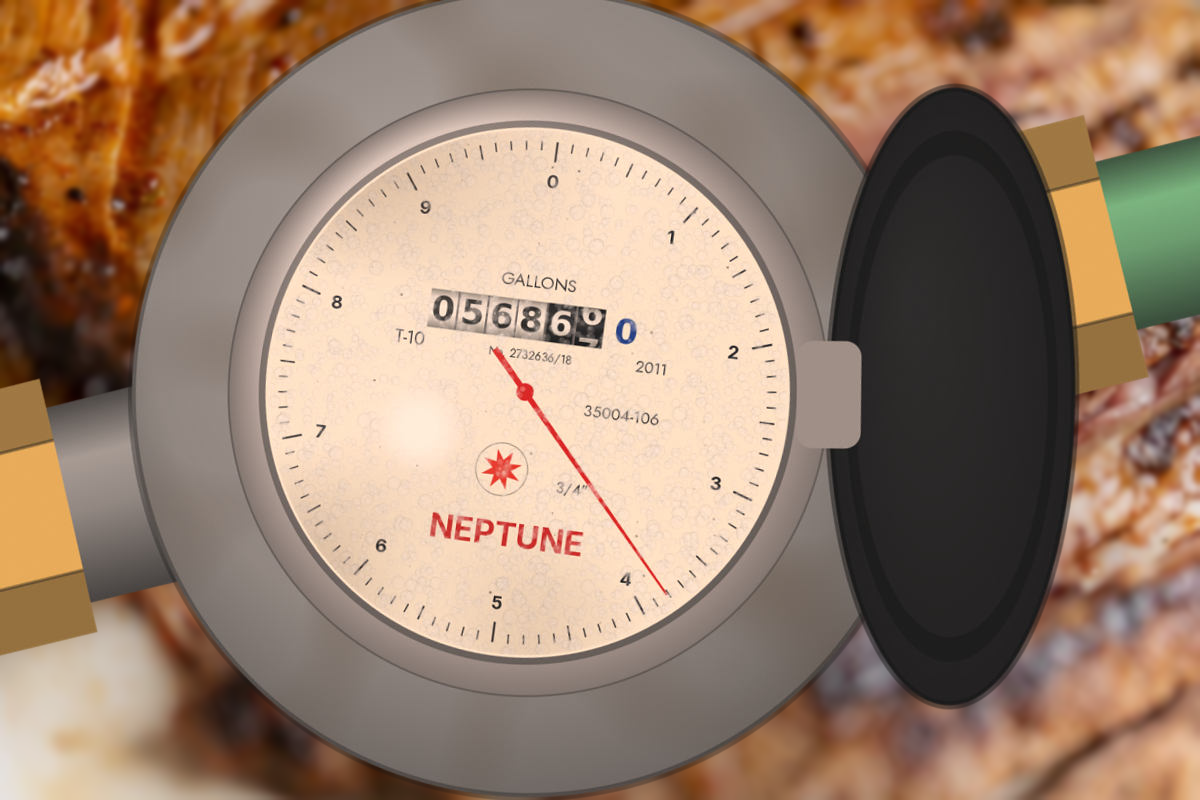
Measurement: 568663.8gal
